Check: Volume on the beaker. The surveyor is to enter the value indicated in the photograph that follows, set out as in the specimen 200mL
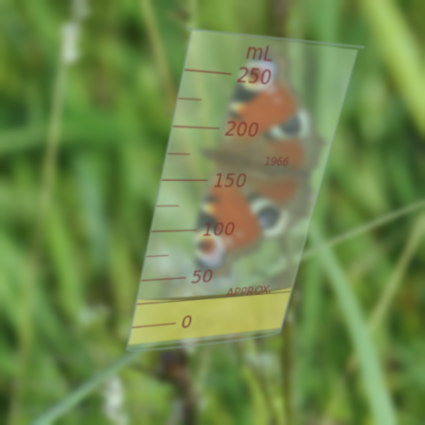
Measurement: 25mL
